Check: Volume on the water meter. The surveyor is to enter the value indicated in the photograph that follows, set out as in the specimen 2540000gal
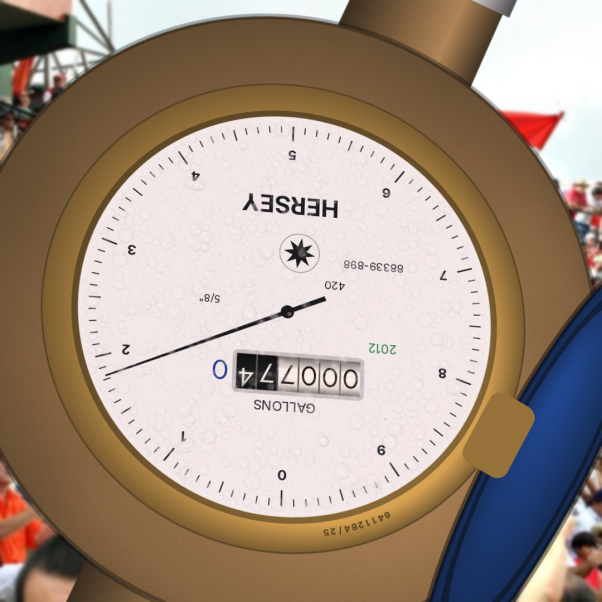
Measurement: 7741.8gal
